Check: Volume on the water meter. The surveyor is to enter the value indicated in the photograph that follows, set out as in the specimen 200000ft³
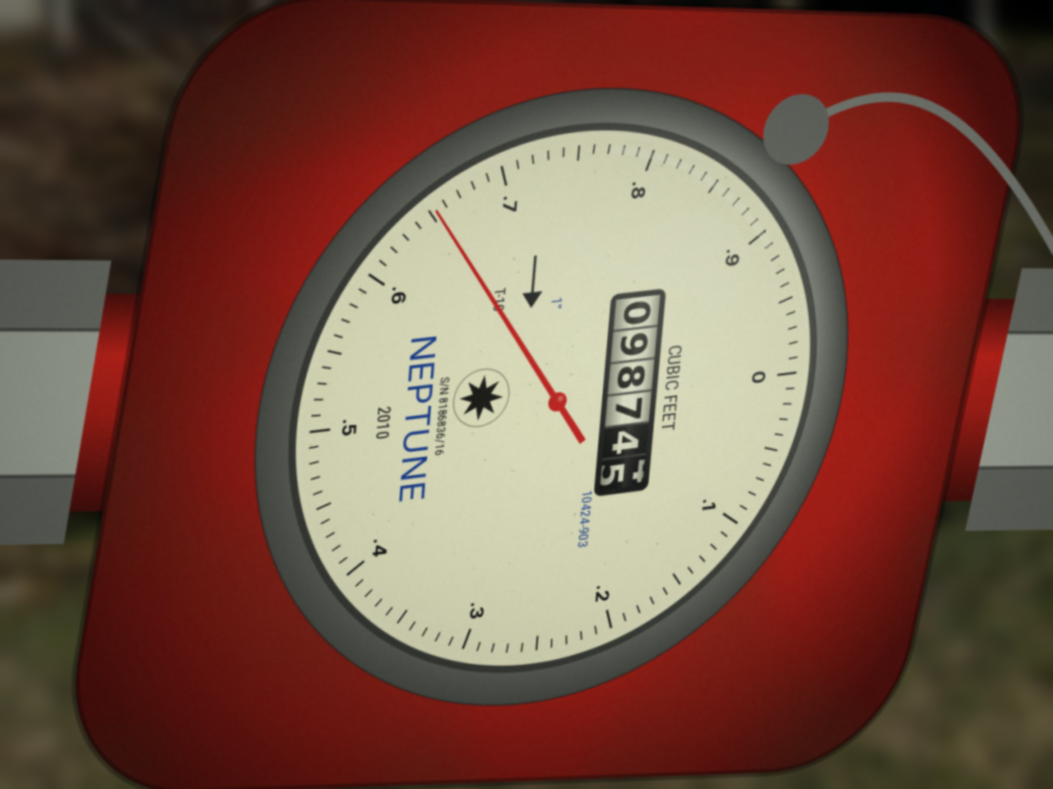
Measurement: 98744.65ft³
